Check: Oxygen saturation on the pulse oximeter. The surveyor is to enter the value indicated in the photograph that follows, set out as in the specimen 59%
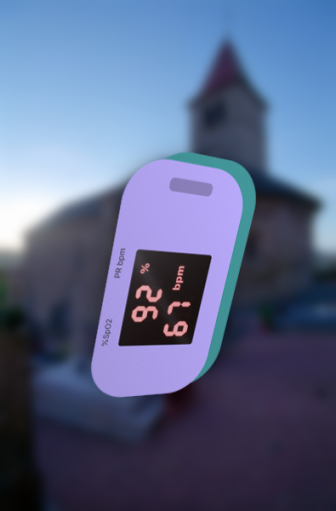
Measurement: 92%
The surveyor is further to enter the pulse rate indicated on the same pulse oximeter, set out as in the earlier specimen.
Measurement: 67bpm
